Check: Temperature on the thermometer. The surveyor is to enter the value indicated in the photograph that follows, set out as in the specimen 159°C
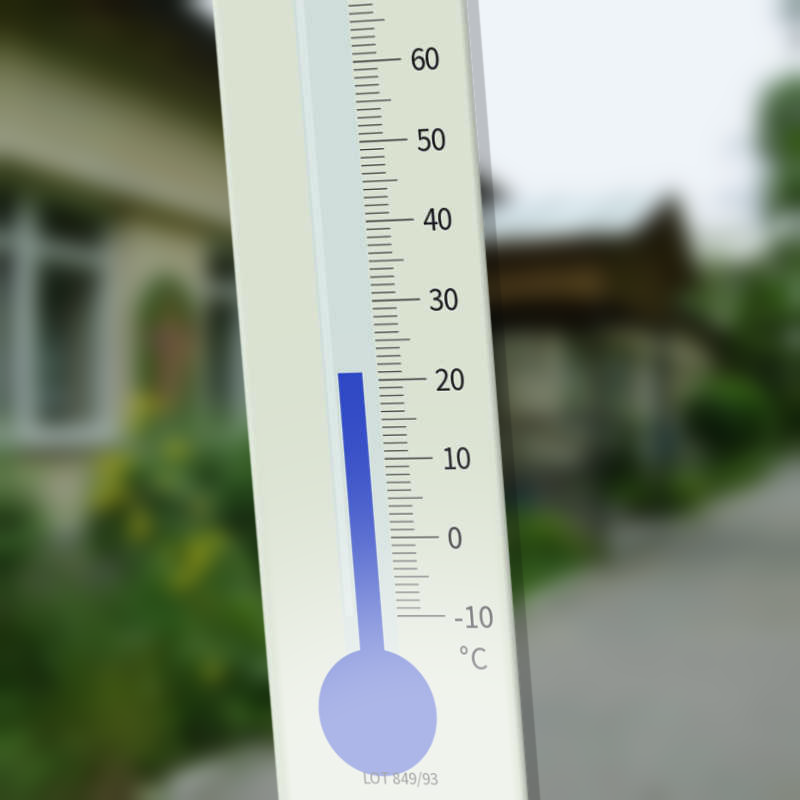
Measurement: 21°C
